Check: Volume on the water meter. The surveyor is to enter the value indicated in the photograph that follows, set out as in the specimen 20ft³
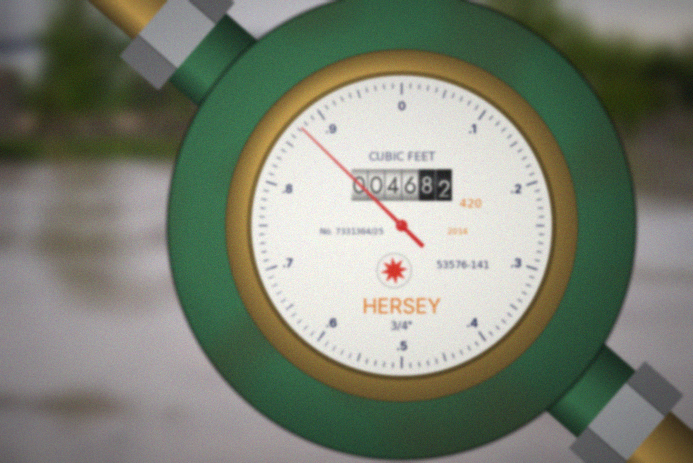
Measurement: 4681.87ft³
